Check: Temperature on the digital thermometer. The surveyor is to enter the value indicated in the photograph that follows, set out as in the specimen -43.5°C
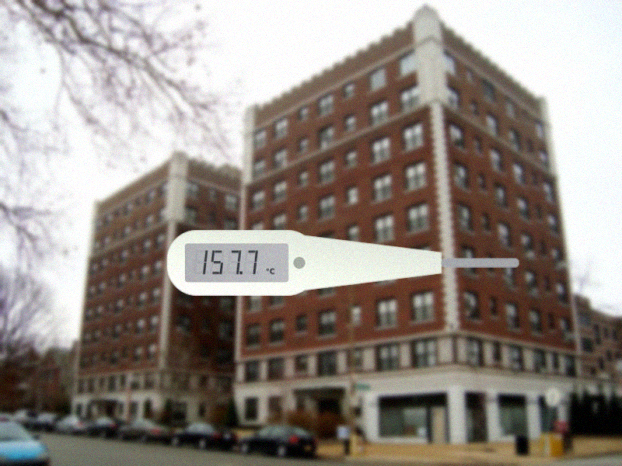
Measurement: 157.7°C
